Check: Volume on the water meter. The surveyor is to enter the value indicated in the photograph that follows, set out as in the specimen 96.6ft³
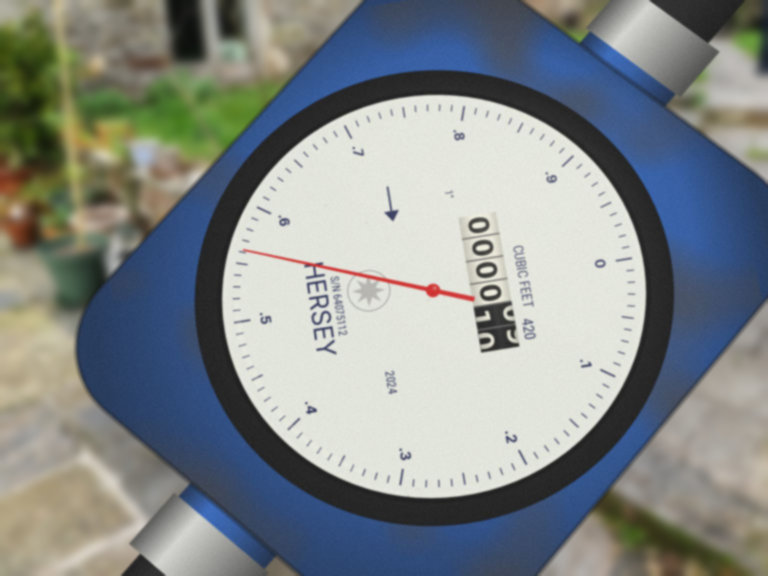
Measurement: 9.56ft³
